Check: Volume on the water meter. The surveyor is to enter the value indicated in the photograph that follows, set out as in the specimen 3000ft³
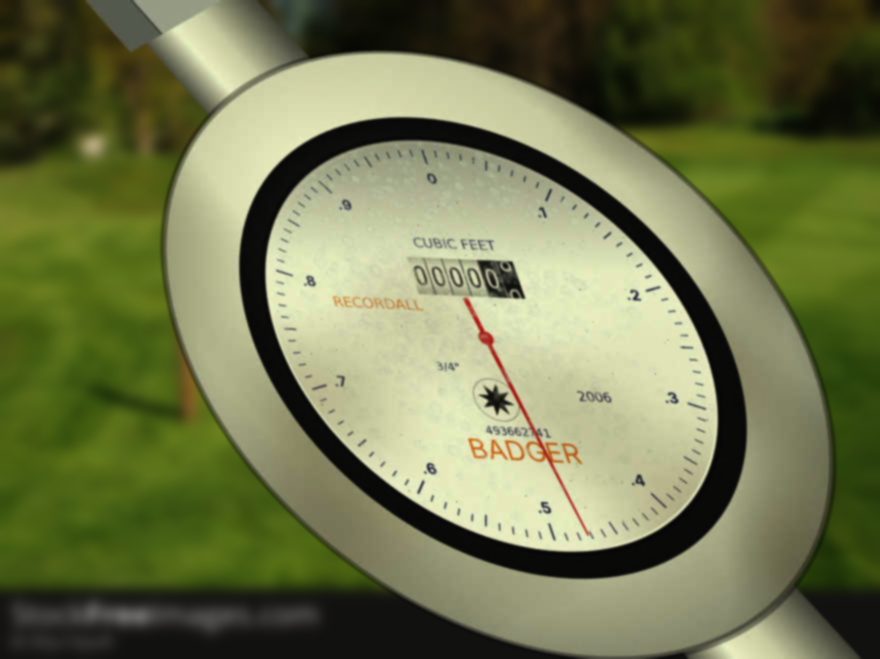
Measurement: 8.47ft³
